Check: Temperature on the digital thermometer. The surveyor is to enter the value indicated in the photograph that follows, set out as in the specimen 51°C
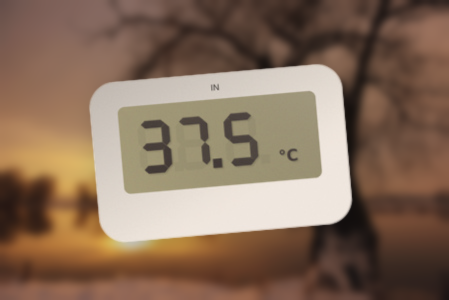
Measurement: 37.5°C
